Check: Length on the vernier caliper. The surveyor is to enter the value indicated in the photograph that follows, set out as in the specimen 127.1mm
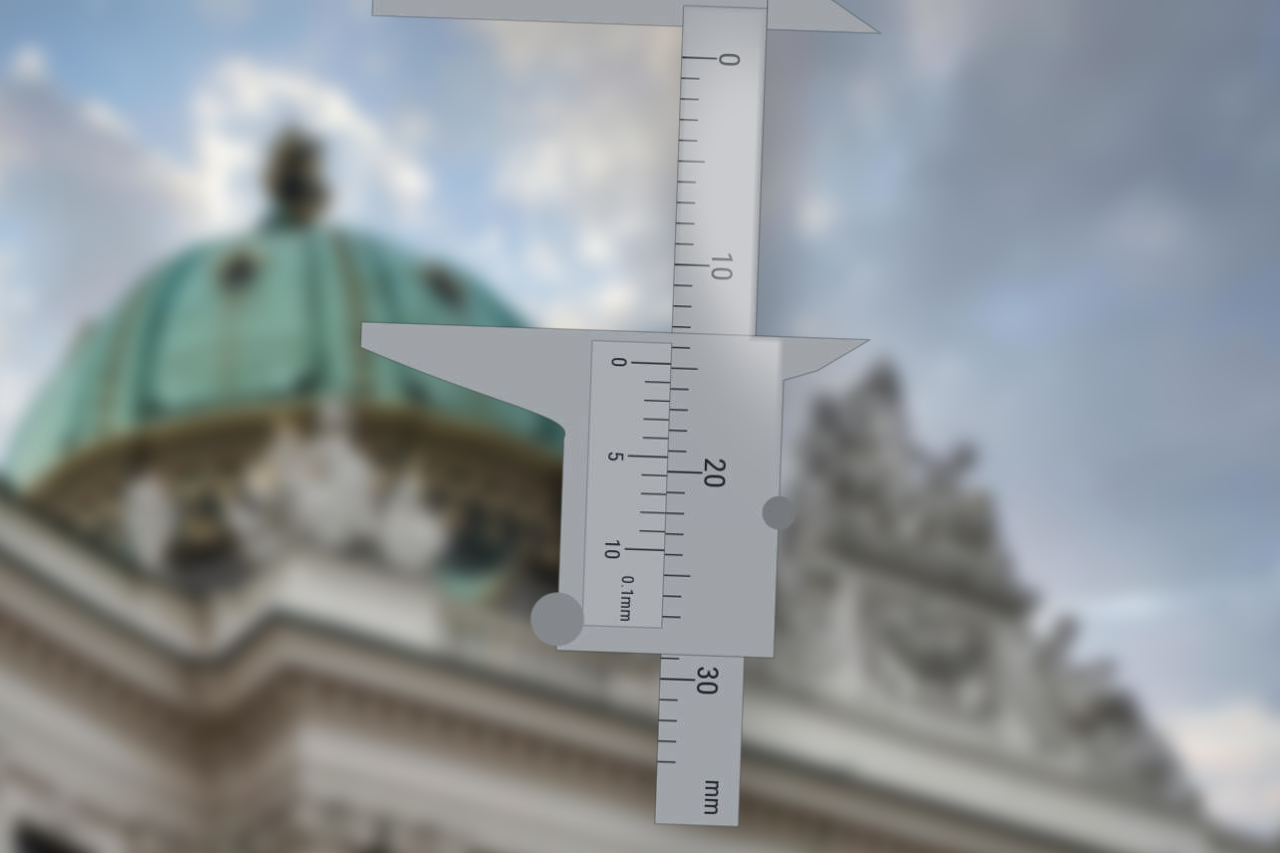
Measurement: 14.8mm
